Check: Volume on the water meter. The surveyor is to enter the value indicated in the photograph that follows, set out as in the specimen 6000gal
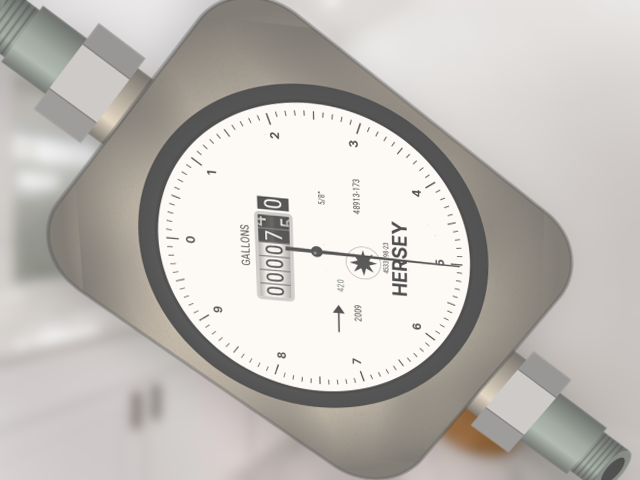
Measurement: 745.0gal
